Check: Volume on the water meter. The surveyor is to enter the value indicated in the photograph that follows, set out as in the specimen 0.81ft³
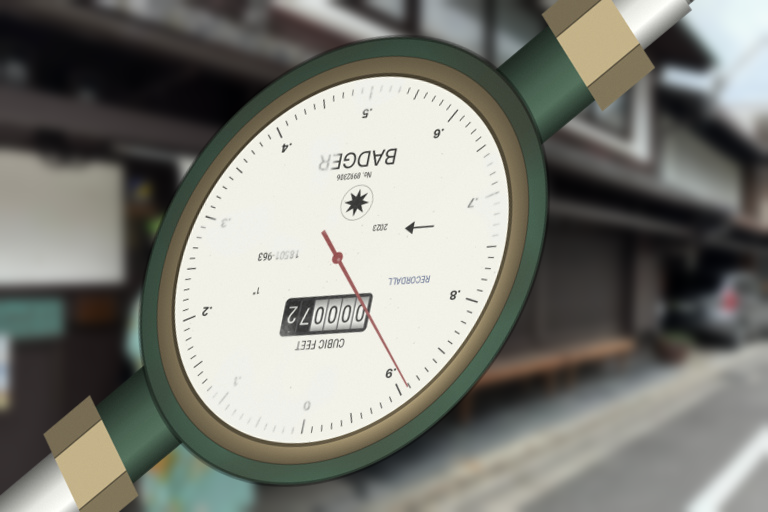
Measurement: 71.89ft³
